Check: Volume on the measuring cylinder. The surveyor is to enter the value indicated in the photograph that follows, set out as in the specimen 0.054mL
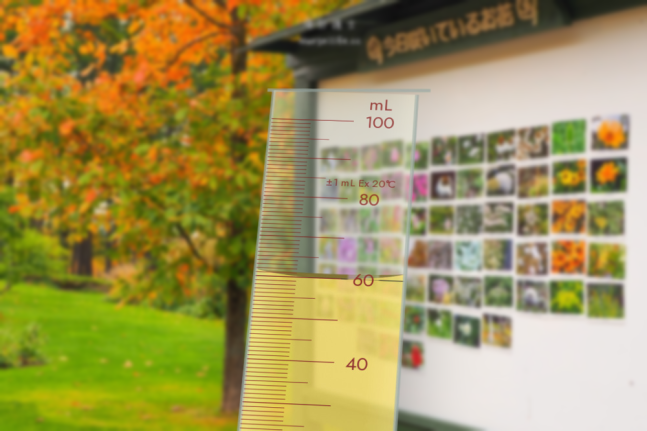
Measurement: 60mL
